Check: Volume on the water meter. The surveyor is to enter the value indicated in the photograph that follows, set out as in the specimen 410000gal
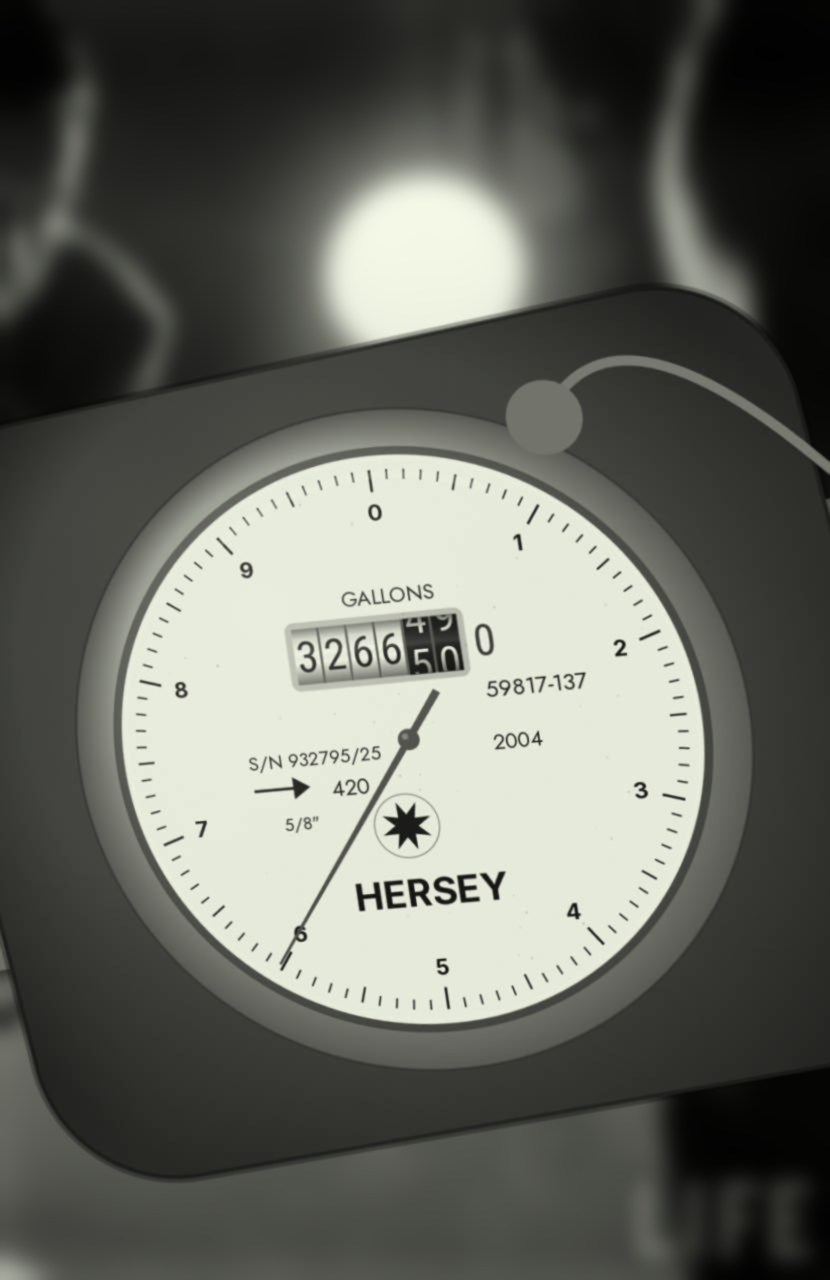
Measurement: 3266496.0gal
